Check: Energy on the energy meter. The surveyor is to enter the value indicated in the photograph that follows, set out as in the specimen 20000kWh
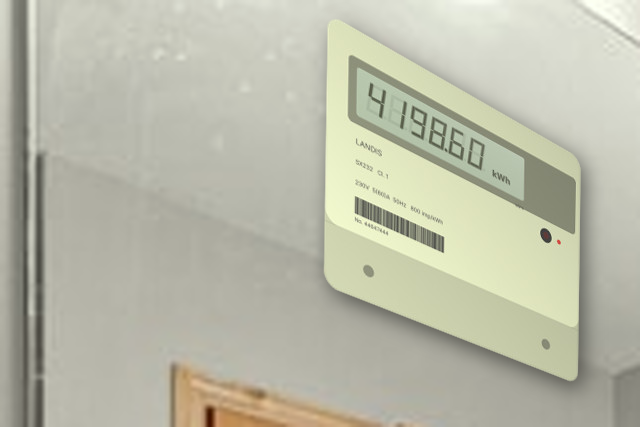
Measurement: 4198.60kWh
